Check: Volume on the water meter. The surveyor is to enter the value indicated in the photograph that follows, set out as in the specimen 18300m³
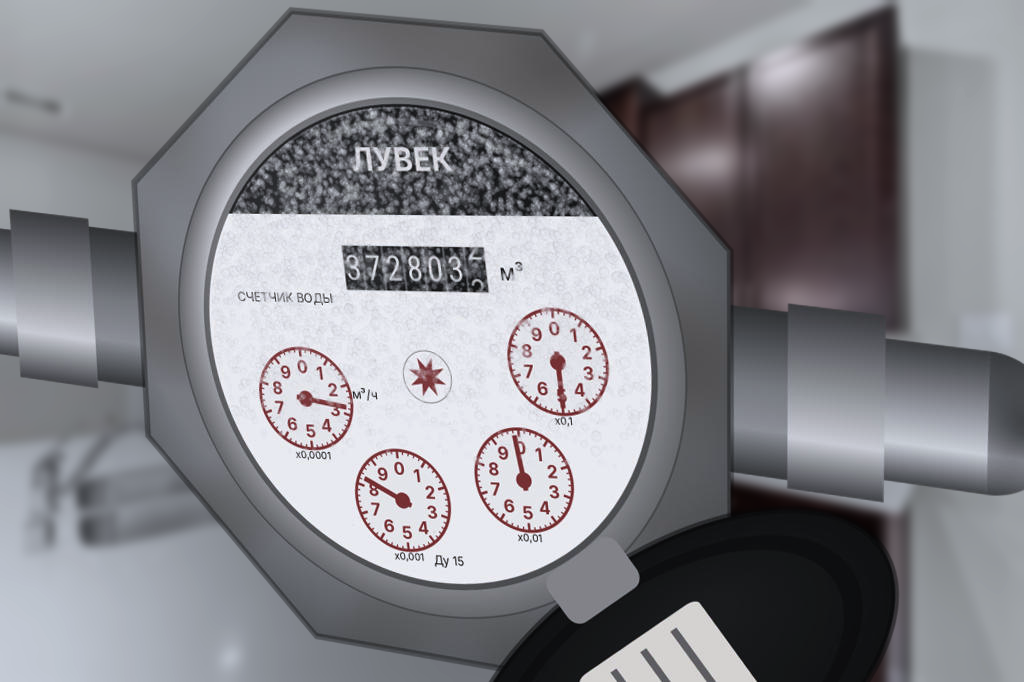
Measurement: 3728032.4982m³
